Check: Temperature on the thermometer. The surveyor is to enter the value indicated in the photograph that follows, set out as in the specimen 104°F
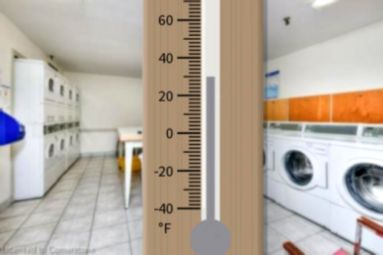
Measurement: 30°F
